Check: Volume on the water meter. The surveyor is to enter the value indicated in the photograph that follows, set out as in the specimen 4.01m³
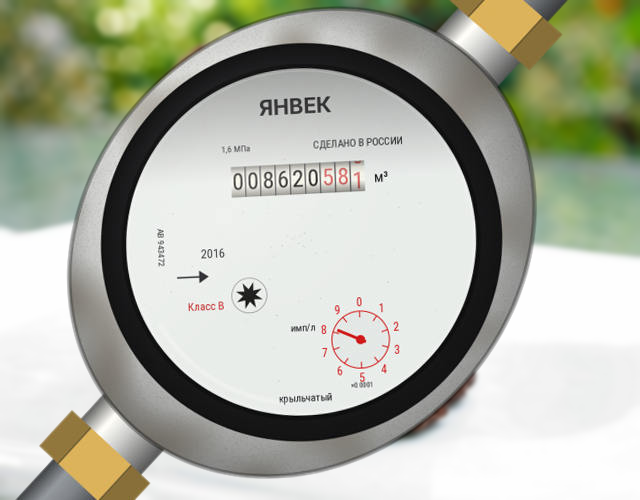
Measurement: 8620.5808m³
